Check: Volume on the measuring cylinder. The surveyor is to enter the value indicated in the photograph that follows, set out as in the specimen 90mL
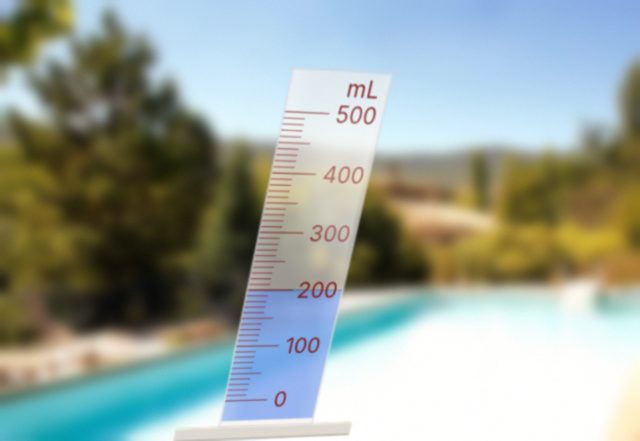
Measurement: 200mL
